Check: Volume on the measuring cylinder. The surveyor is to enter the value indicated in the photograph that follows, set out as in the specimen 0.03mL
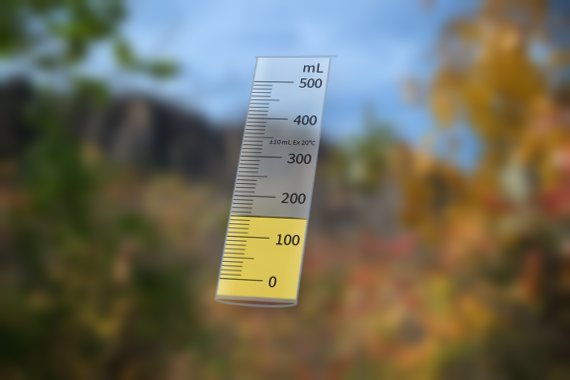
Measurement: 150mL
